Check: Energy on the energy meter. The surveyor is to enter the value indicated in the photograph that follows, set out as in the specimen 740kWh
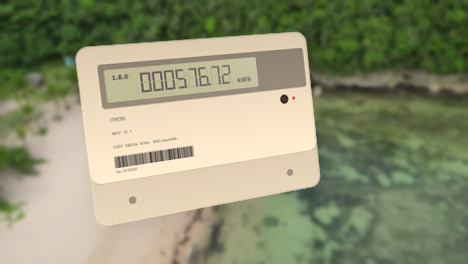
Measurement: 576.72kWh
